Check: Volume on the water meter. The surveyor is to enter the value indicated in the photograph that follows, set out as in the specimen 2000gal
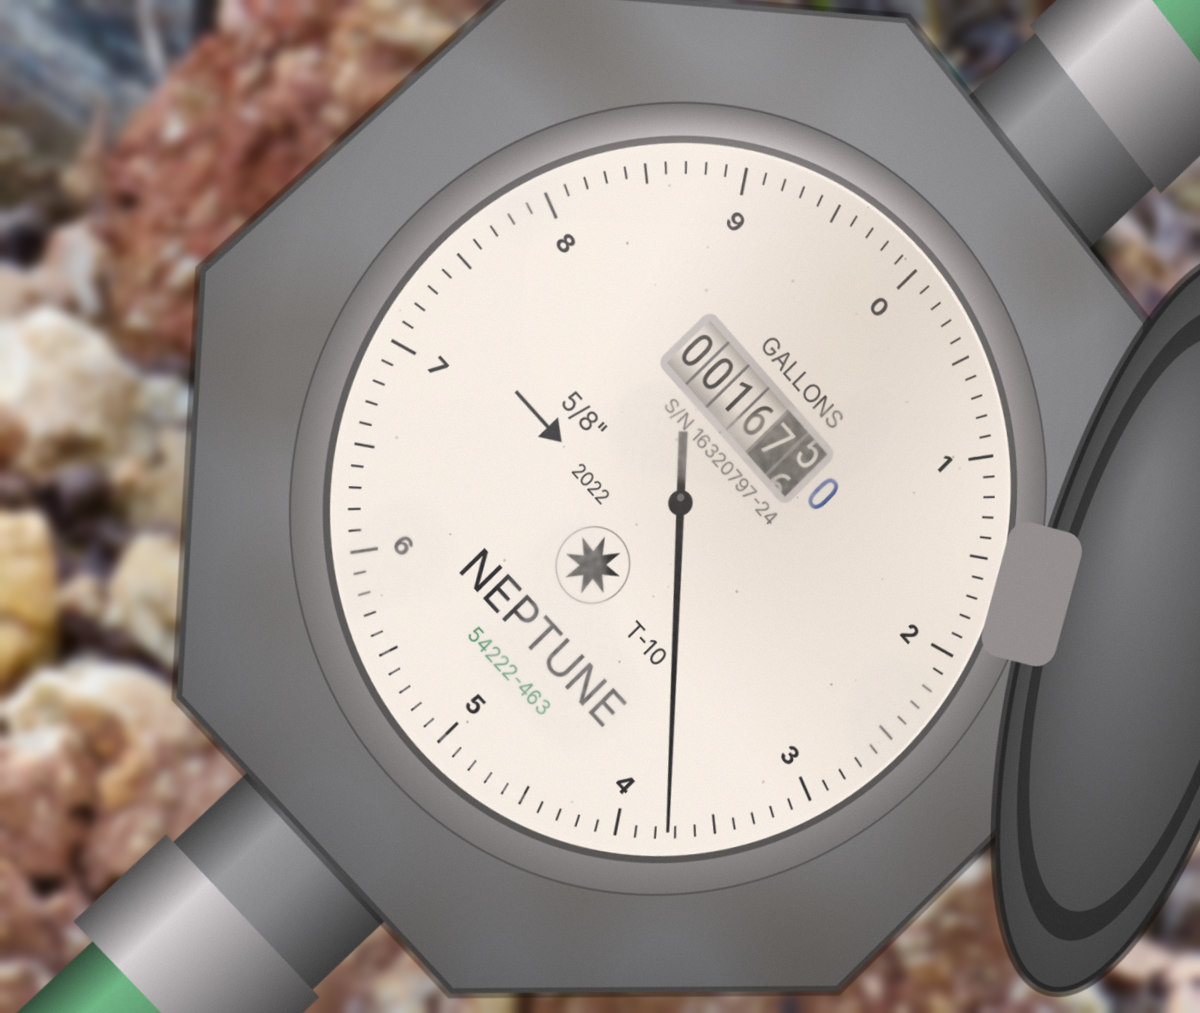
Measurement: 16753.7gal
